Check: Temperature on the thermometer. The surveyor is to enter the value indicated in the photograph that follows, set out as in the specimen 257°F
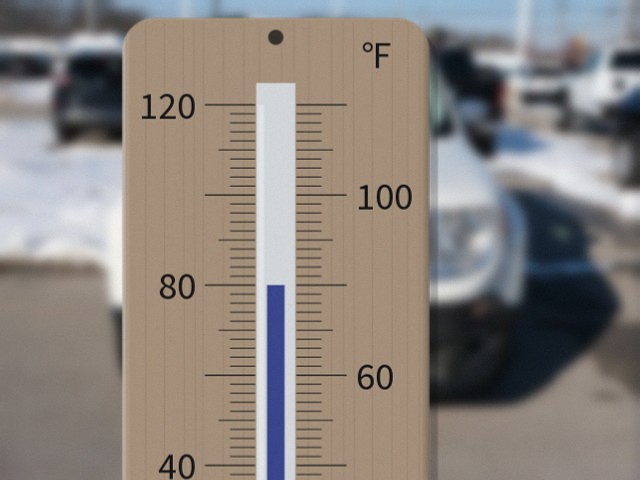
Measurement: 80°F
